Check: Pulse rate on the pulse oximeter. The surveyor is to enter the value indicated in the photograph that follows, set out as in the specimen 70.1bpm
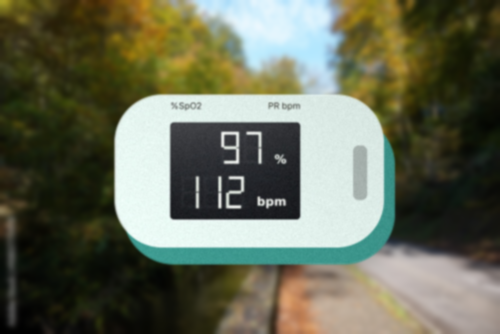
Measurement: 112bpm
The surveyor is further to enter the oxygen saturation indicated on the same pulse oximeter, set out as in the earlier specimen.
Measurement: 97%
